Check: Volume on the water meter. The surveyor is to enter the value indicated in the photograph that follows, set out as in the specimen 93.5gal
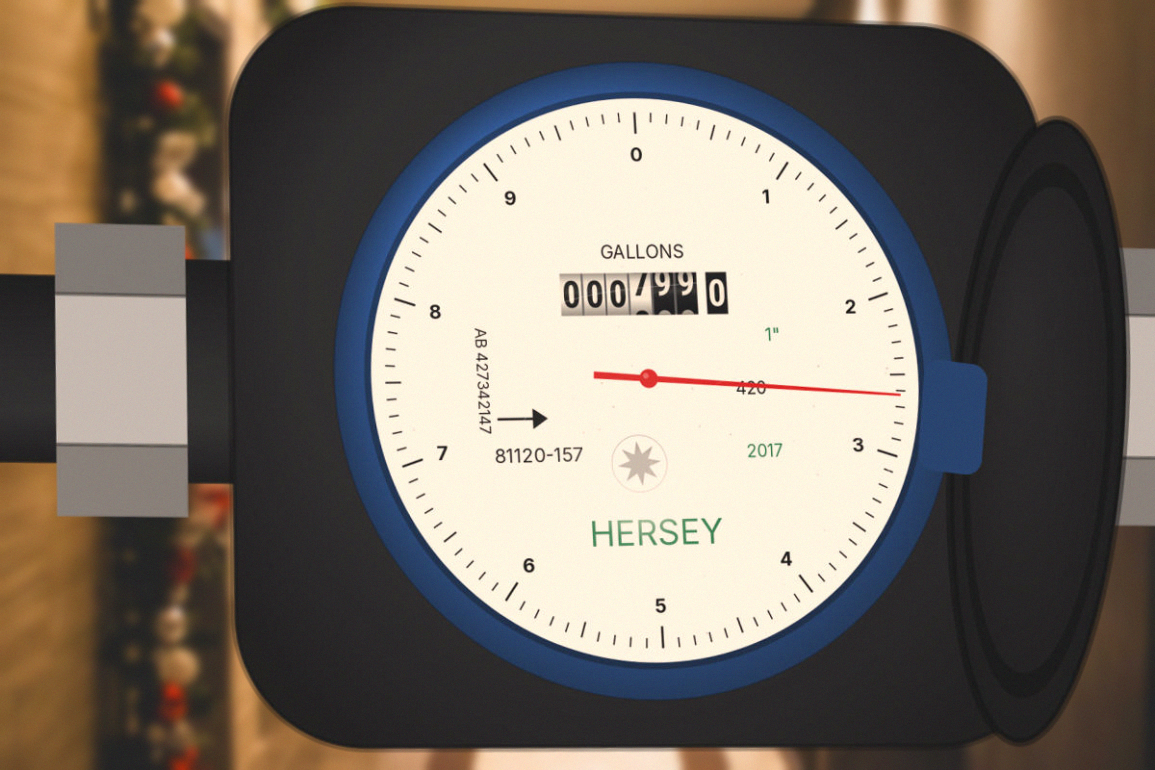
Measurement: 7992.6gal
